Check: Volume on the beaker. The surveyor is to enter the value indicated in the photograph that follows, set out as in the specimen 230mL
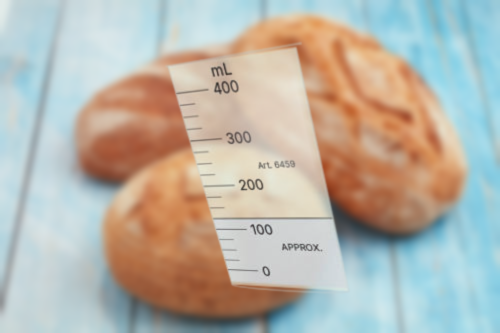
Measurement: 125mL
